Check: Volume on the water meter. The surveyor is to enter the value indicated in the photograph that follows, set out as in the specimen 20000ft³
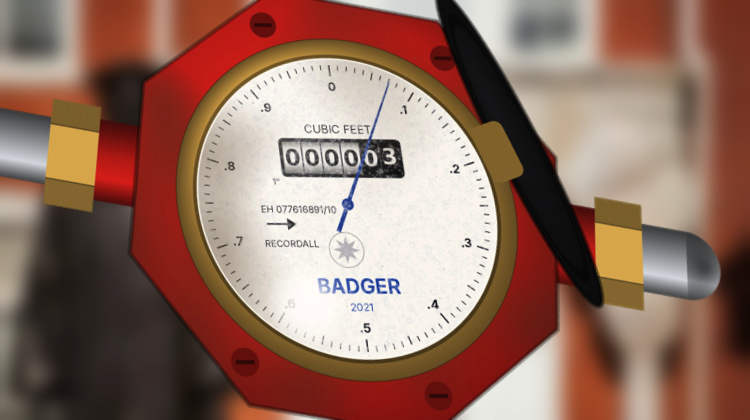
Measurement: 3.07ft³
